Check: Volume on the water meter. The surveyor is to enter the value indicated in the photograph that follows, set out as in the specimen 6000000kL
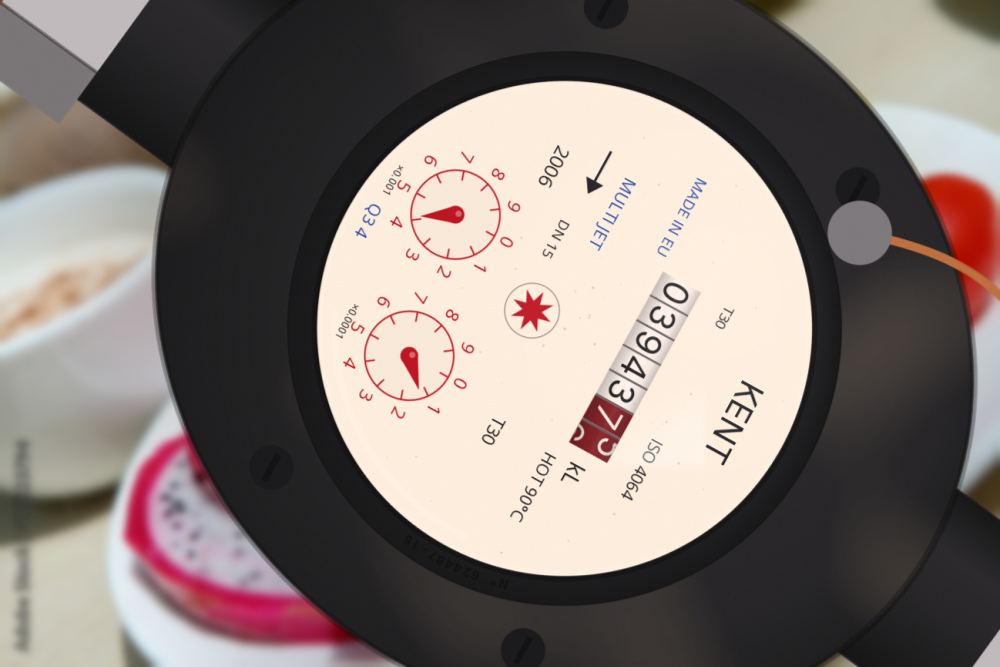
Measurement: 3943.7541kL
